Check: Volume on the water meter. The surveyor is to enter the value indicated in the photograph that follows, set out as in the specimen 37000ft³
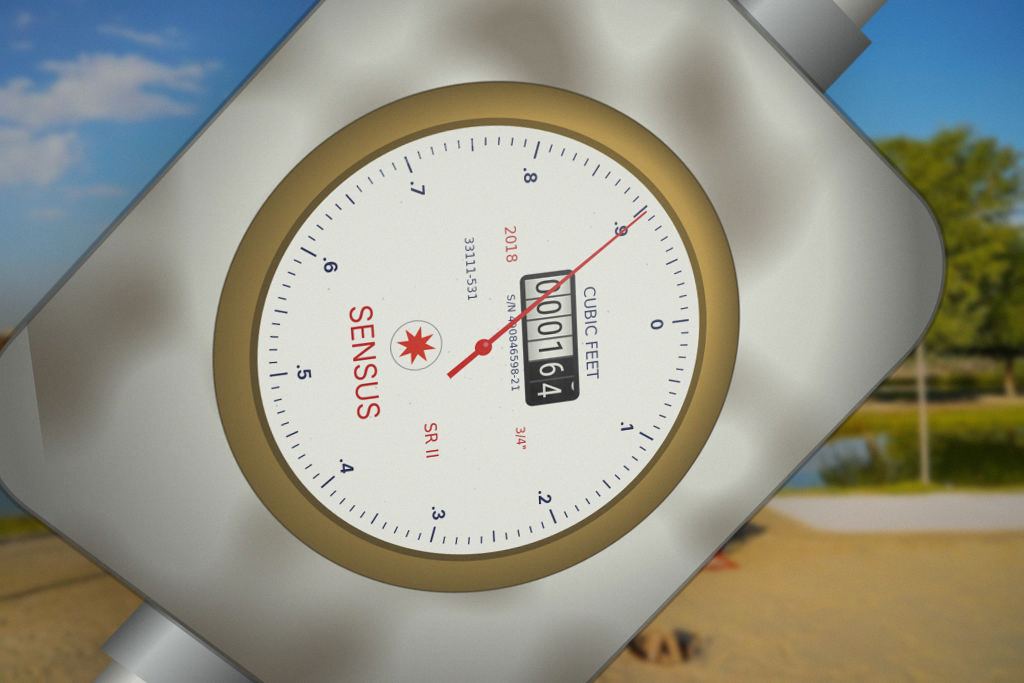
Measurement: 163.90ft³
